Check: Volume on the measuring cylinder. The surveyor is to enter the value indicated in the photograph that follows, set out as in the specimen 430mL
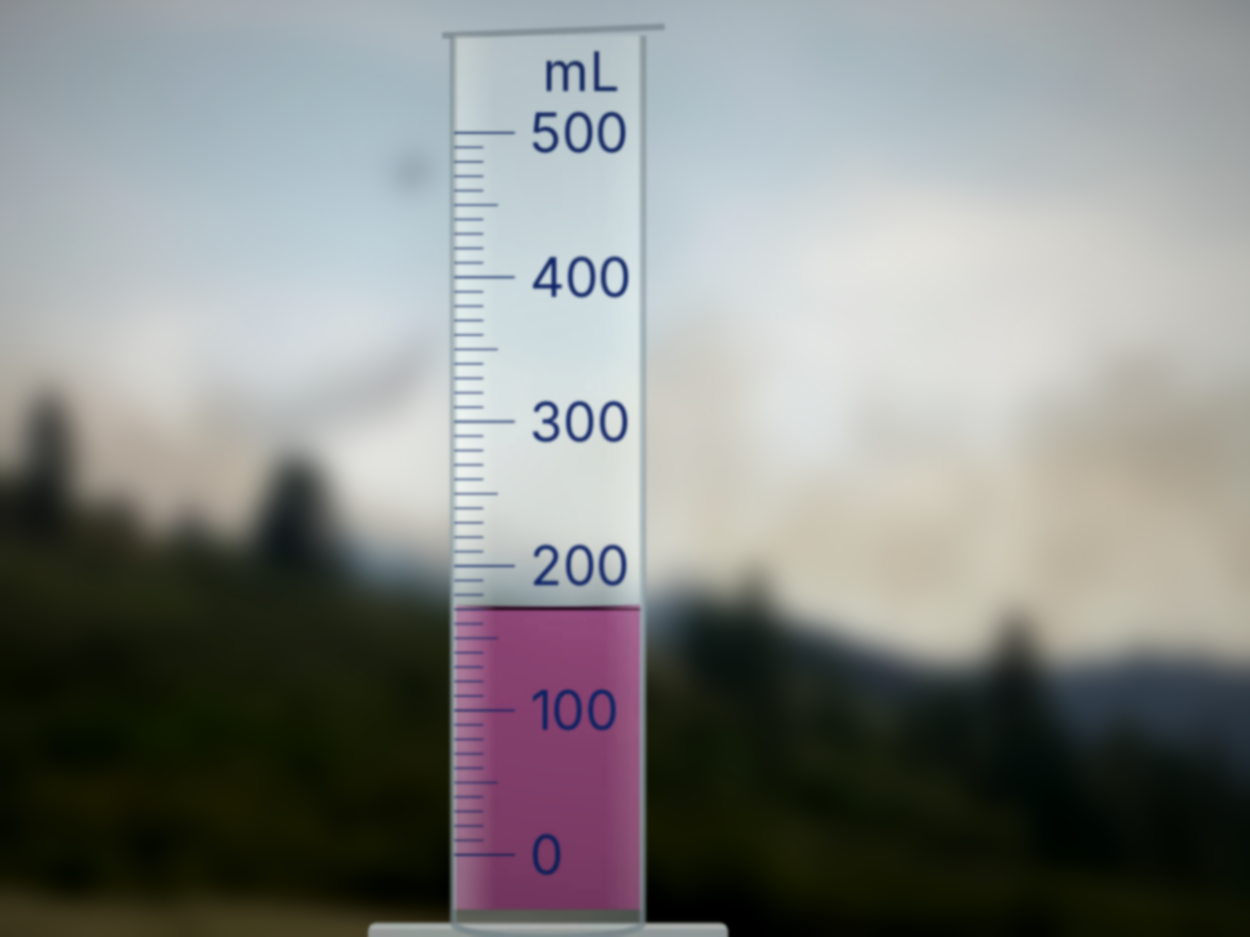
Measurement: 170mL
